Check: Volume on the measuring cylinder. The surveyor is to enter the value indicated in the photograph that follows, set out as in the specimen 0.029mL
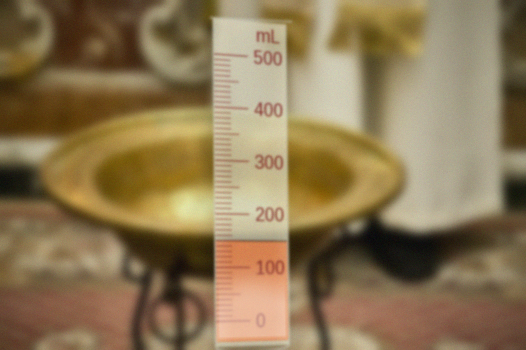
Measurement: 150mL
